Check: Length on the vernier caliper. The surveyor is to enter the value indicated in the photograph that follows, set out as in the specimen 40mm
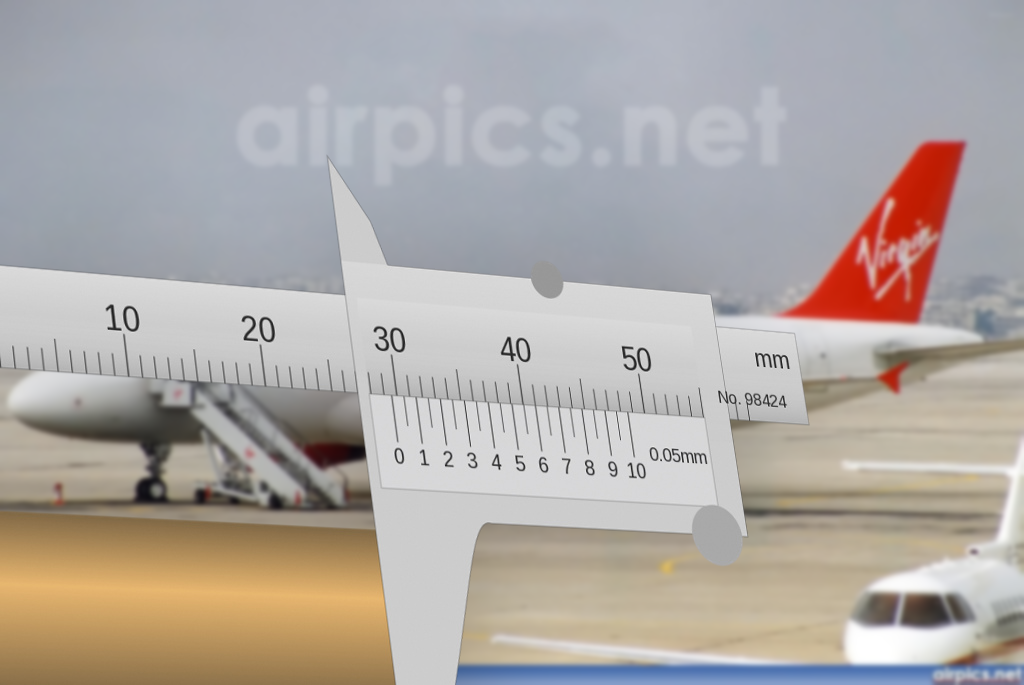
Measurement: 29.6mm
